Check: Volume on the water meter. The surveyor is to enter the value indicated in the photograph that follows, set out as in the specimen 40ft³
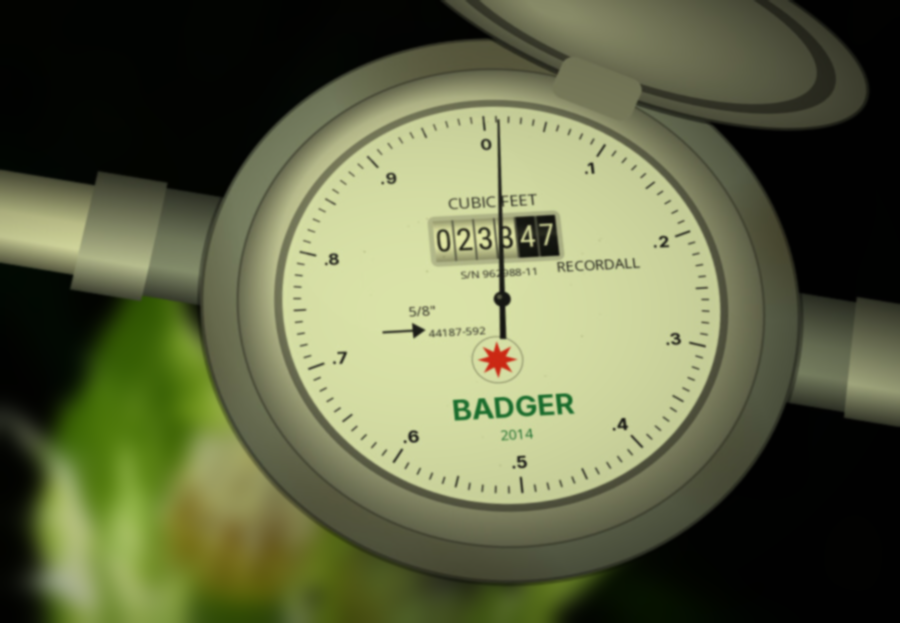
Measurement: 23347.01ft³
